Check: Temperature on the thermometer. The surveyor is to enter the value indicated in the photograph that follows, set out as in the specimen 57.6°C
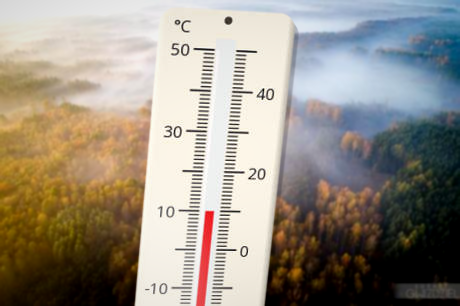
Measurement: 10°C
